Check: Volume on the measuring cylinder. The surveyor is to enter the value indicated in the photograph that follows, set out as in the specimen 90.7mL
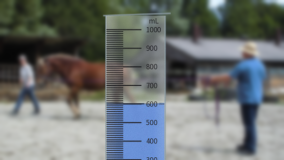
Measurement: 600mL
